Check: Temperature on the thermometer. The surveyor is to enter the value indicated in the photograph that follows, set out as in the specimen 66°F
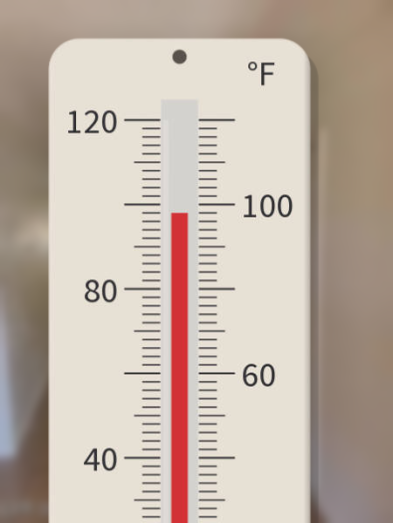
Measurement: 98°F
